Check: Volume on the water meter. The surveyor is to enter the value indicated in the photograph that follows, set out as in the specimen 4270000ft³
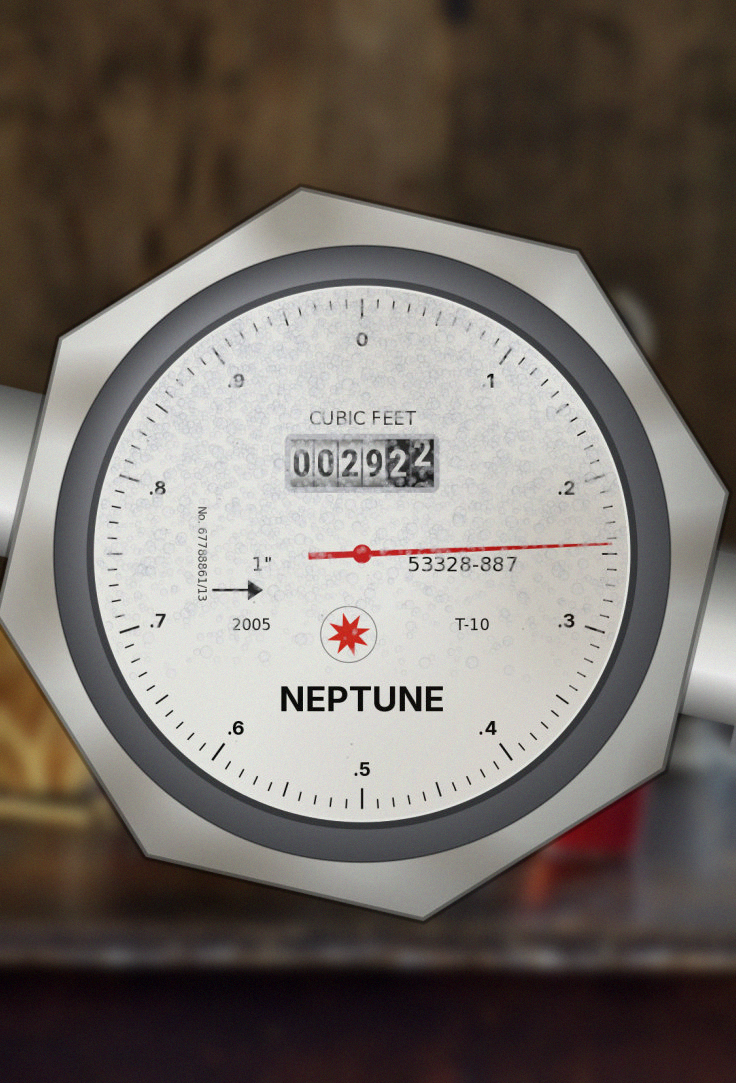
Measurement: 2922.24ft³
